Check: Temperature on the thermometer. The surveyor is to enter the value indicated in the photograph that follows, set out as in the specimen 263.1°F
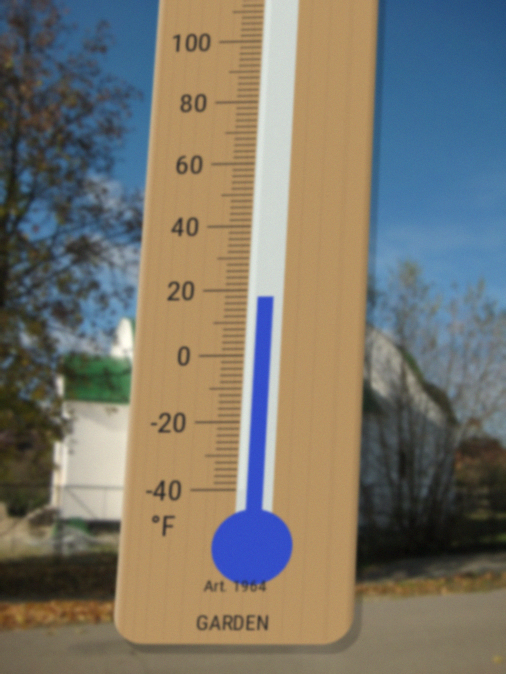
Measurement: 18°F
